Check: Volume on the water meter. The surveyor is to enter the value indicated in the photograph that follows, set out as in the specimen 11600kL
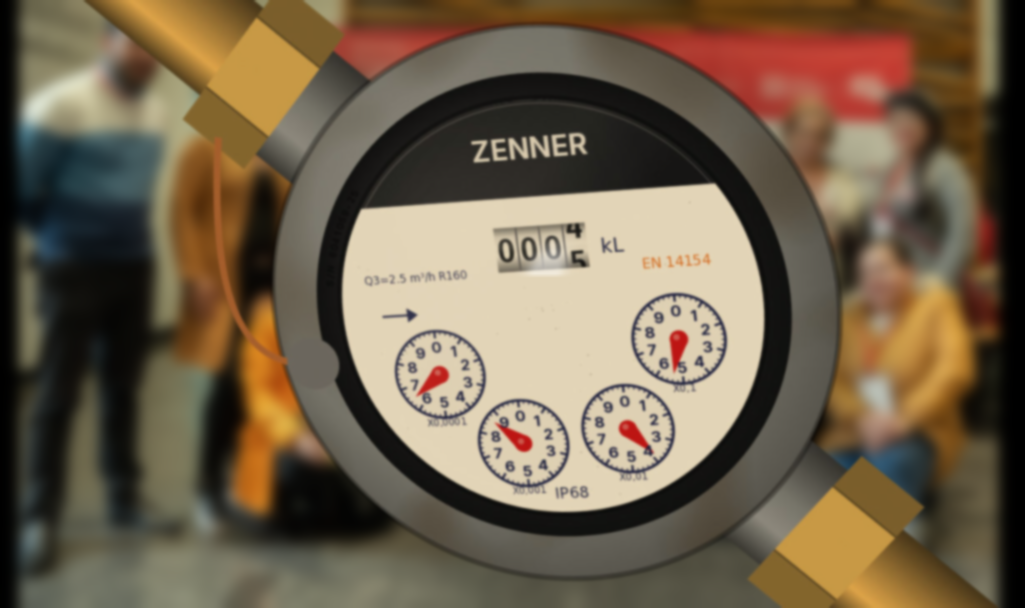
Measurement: 4.5386kL
